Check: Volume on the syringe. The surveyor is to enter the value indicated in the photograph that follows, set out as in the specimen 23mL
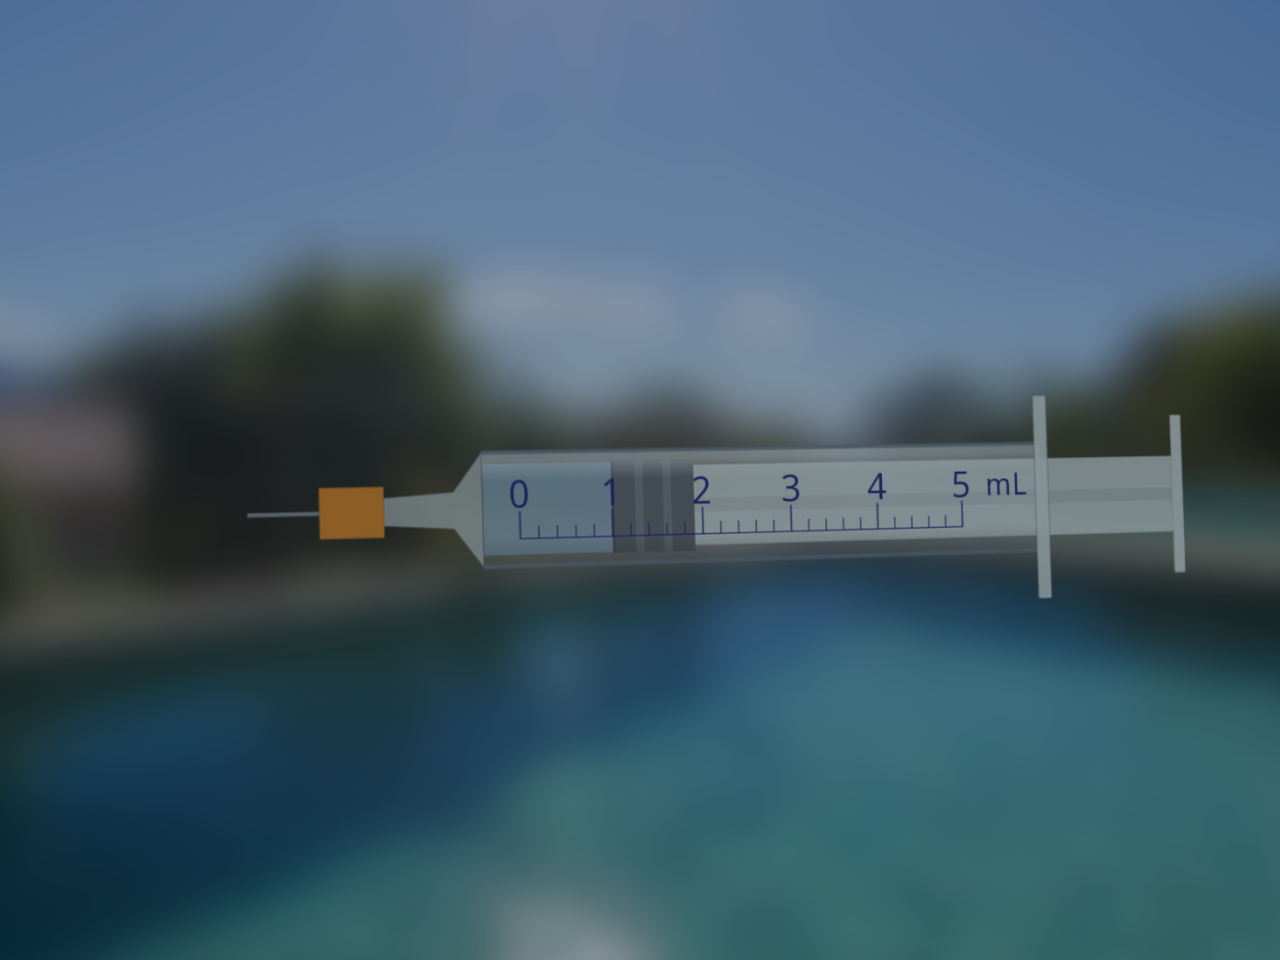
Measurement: 1mL
